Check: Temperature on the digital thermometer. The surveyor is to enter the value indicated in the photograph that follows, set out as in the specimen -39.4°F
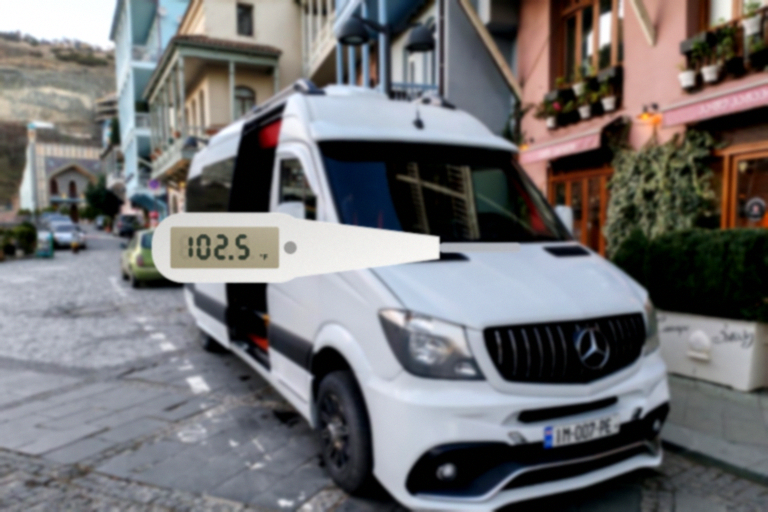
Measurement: 102.5°F
